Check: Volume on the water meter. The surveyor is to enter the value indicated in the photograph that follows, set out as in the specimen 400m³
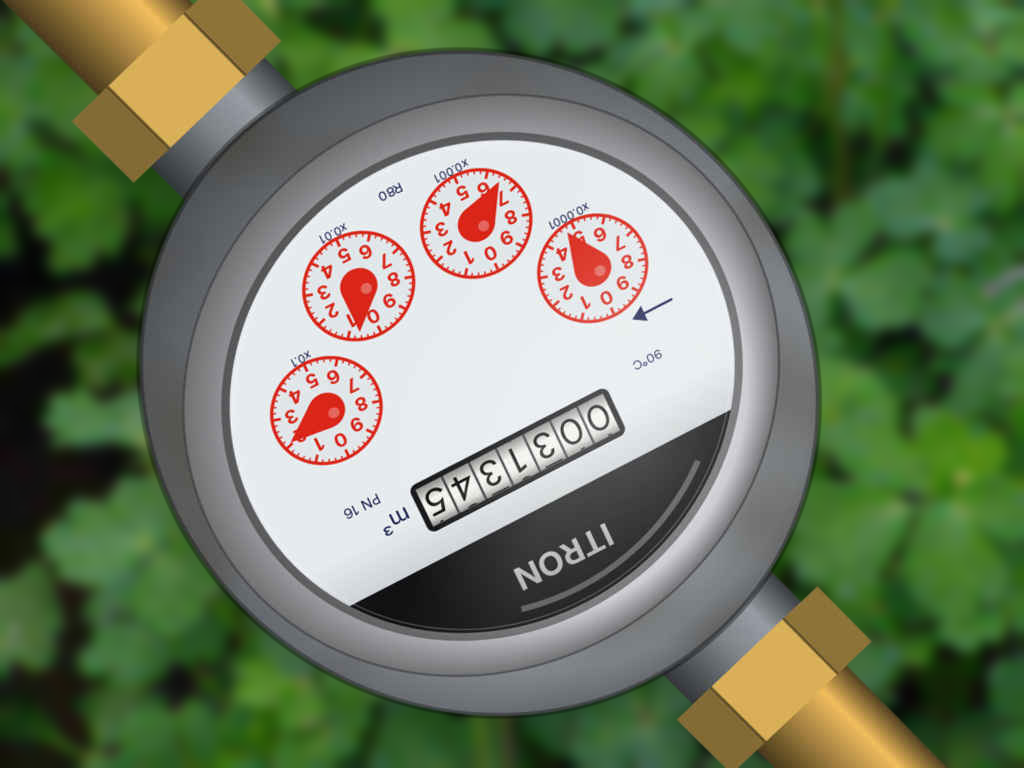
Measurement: 31345.2064m³
